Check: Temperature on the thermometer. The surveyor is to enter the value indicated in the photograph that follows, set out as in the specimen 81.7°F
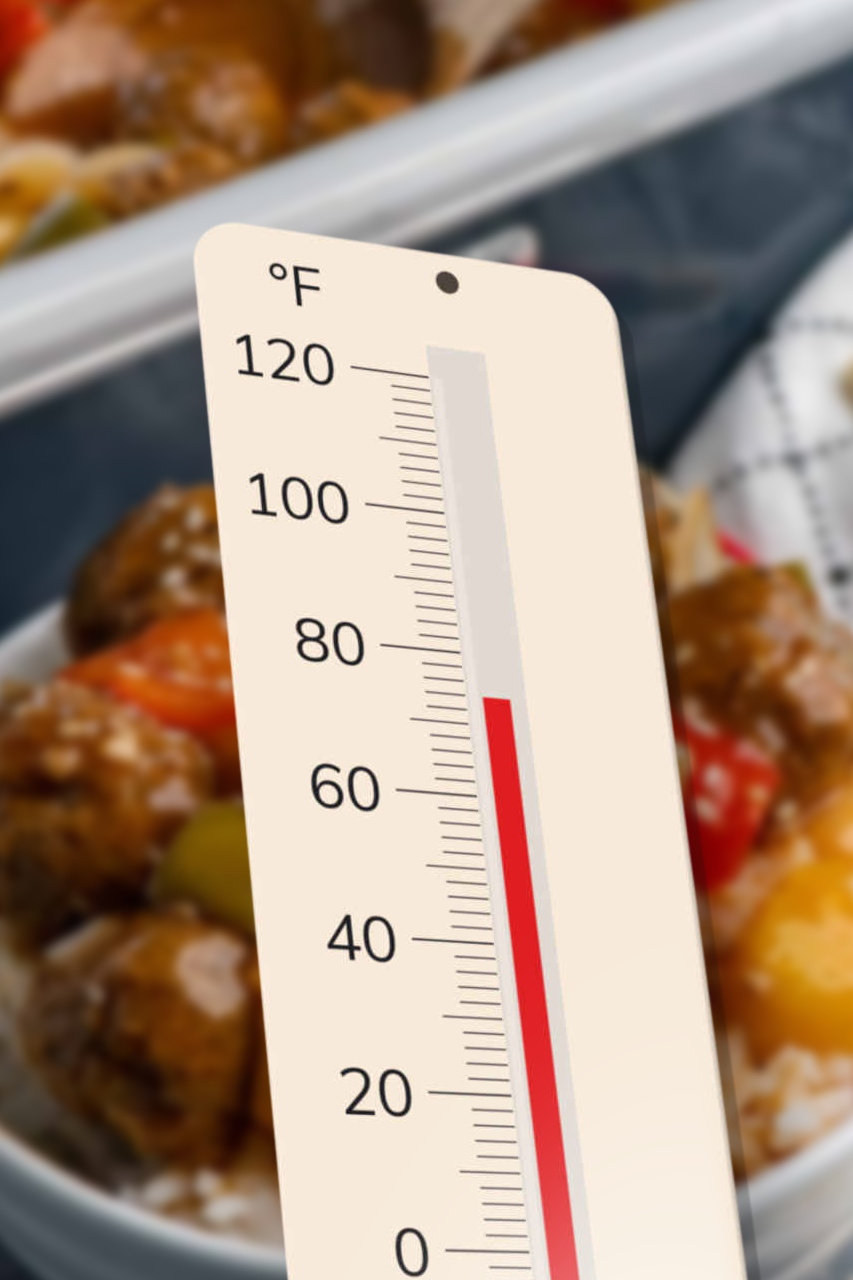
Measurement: 74°F
